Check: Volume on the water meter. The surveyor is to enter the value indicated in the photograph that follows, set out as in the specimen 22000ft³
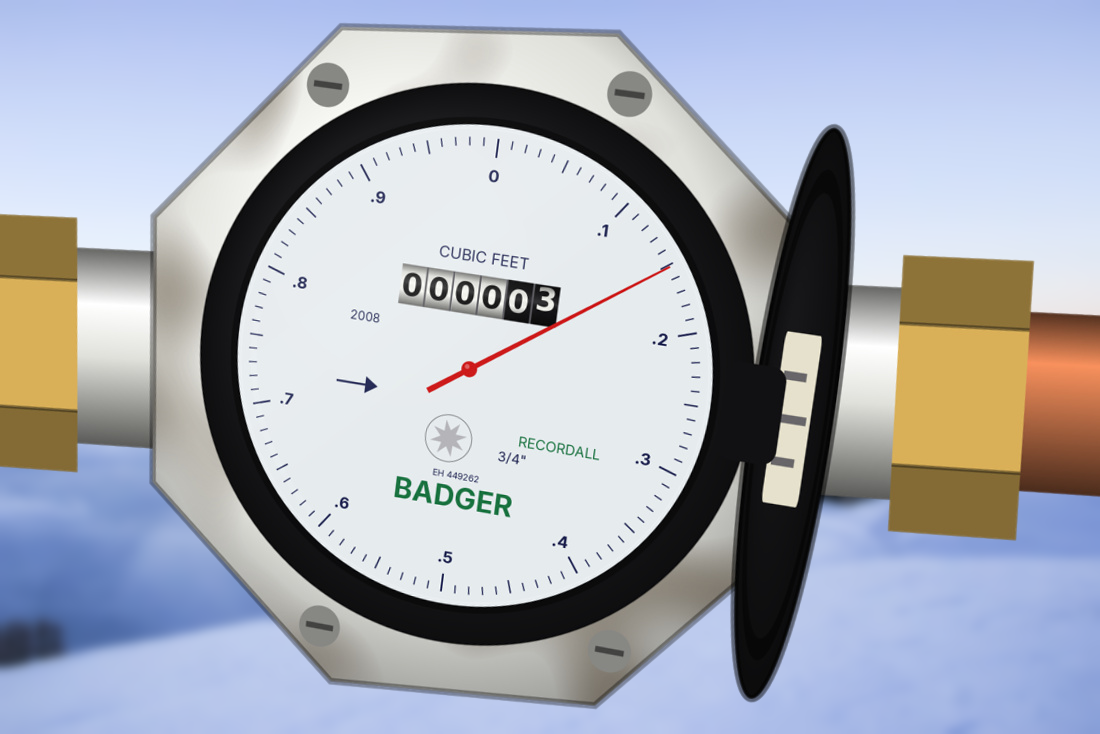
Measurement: 3.15ft³
